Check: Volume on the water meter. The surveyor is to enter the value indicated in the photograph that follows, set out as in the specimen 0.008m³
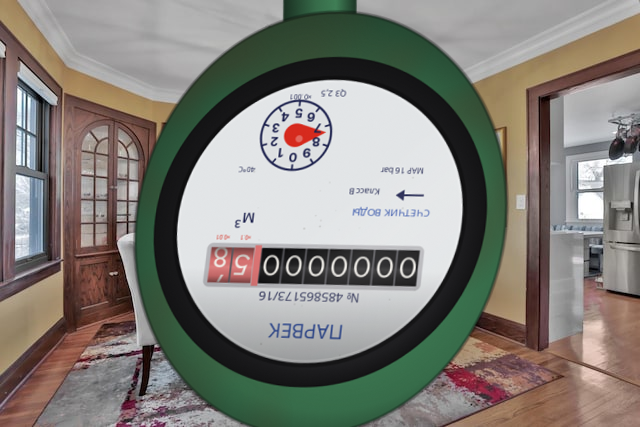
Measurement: 0.577m³
